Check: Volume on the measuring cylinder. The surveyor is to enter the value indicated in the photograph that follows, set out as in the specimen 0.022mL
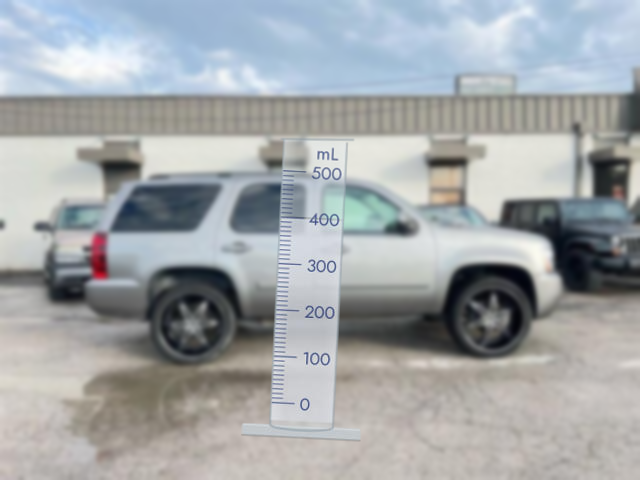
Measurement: 400mL
